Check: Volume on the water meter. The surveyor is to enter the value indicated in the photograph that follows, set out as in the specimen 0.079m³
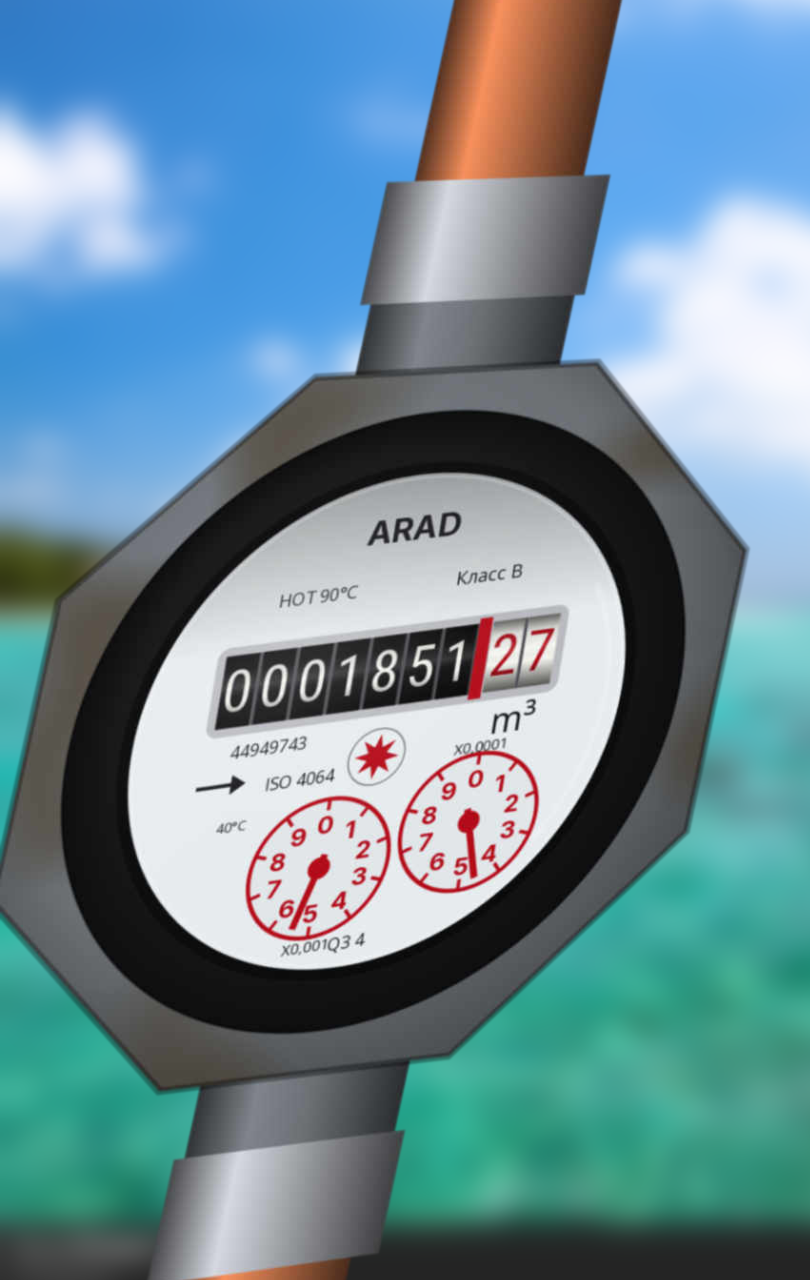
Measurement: 1851.2754m³
